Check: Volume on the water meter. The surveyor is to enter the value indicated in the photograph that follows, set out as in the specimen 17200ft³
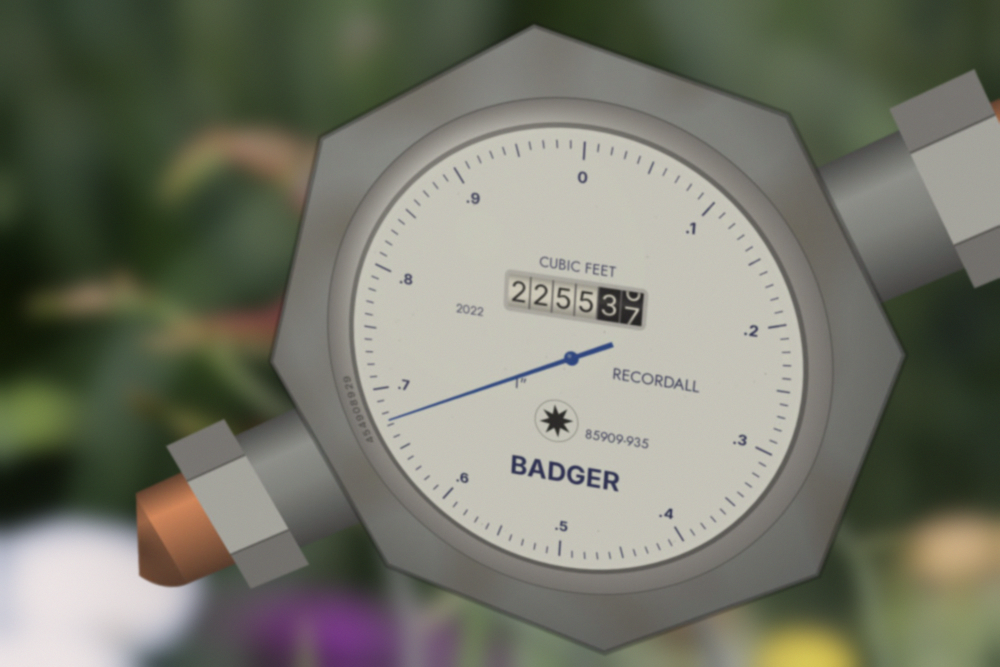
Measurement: 225536.67ft³
